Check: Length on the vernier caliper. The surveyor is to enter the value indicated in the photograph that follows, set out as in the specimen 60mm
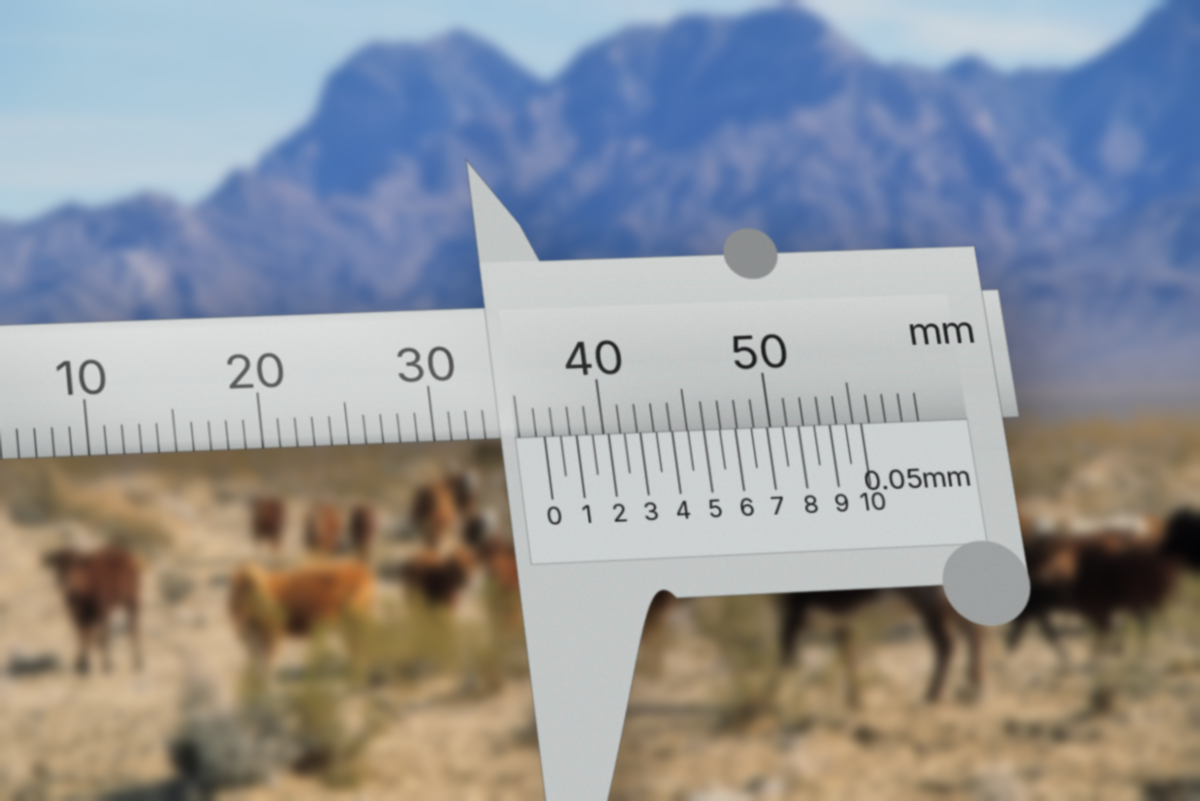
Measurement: 36.5mm
